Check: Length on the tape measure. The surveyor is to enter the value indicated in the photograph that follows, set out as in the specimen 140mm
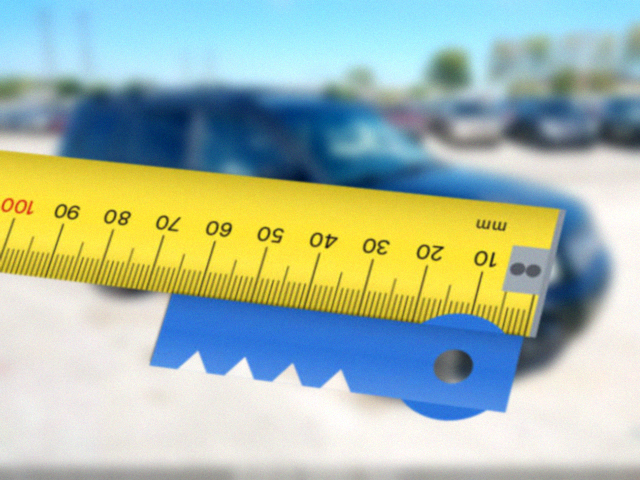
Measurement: 65mm
